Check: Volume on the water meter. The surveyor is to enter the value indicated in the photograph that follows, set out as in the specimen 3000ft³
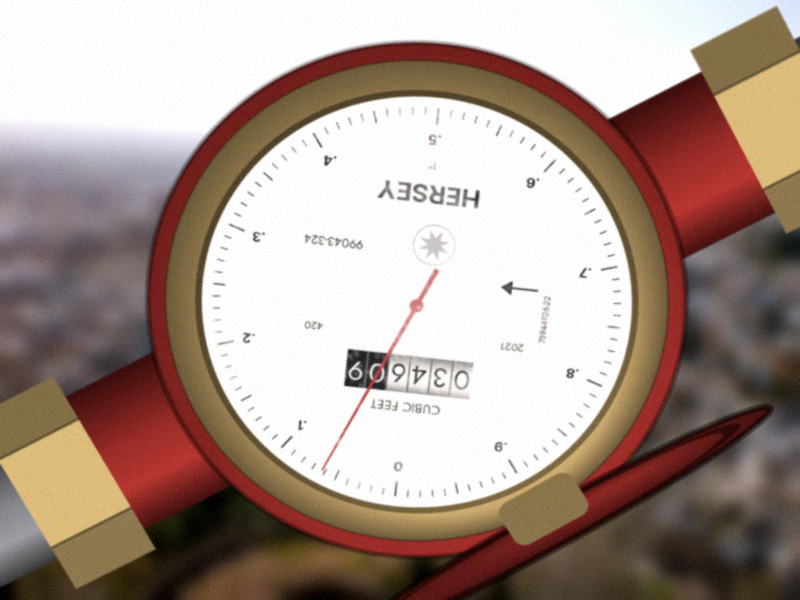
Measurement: 34609.06ft³
